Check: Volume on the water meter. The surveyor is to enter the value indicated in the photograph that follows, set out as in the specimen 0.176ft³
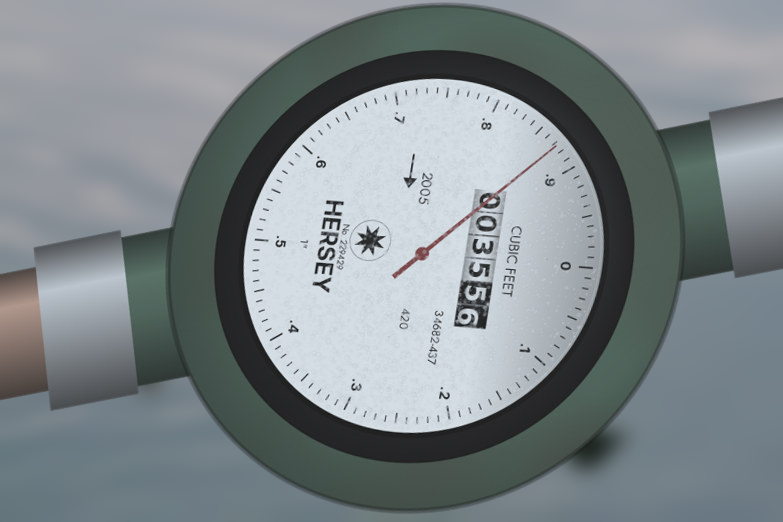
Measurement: 3555.87ft³
